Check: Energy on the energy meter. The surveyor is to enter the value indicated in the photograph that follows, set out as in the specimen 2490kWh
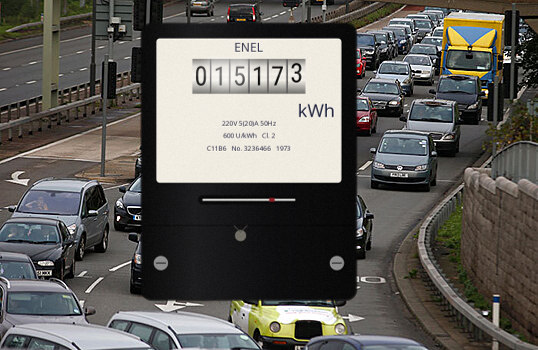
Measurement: 15173kWh
